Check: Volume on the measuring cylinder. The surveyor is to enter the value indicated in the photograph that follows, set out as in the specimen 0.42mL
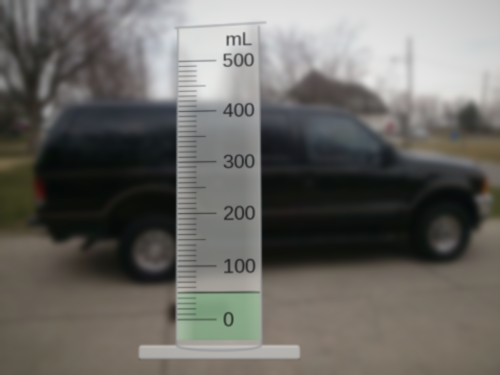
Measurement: 50mL
